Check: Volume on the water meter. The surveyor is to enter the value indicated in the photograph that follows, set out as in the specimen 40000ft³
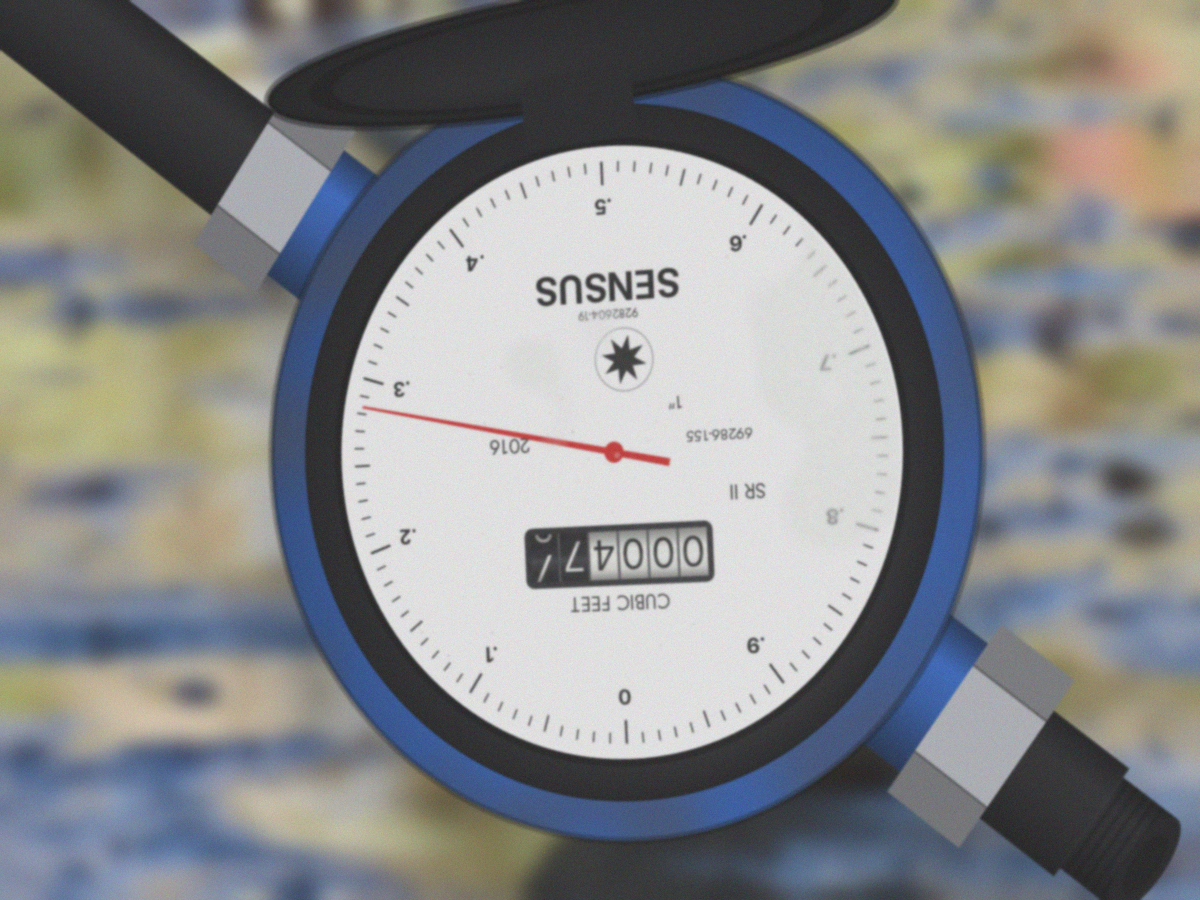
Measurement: 477.28ft³
